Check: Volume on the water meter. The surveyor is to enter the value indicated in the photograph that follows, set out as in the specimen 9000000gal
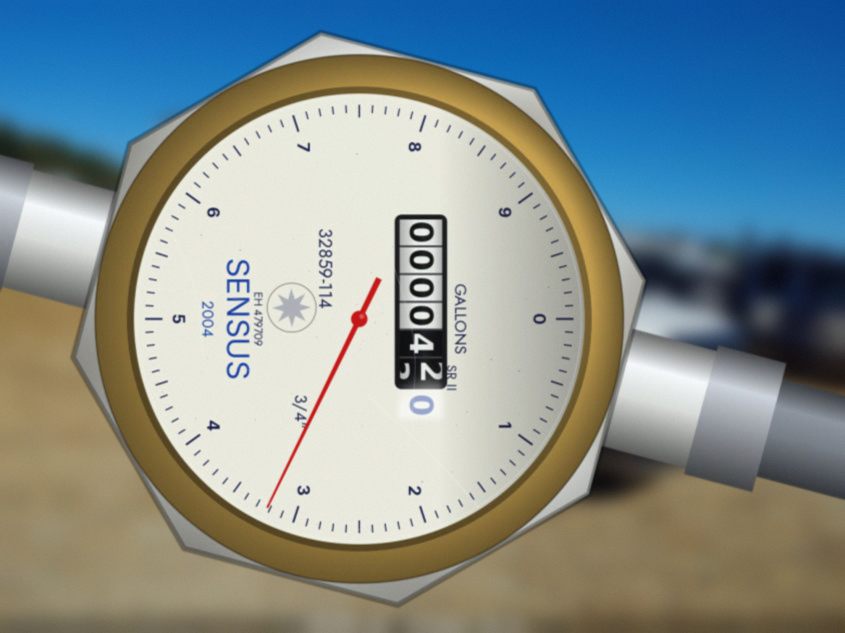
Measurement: 423.2gal
